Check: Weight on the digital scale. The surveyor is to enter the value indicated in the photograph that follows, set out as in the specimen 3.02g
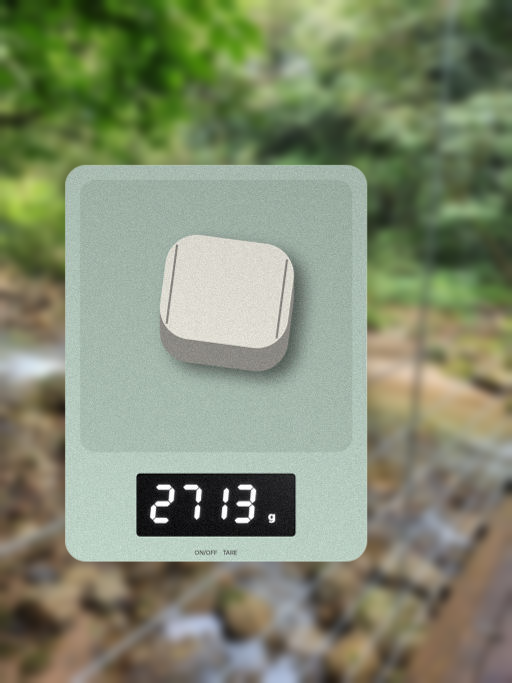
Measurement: 2713g
